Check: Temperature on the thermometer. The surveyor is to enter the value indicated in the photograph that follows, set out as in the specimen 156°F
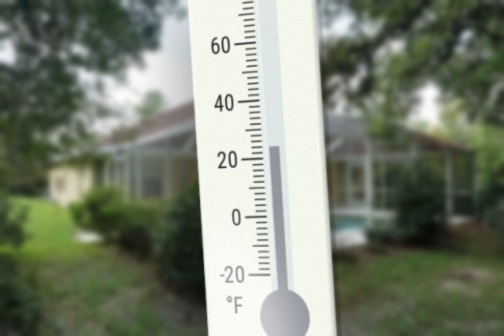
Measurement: 24°F
